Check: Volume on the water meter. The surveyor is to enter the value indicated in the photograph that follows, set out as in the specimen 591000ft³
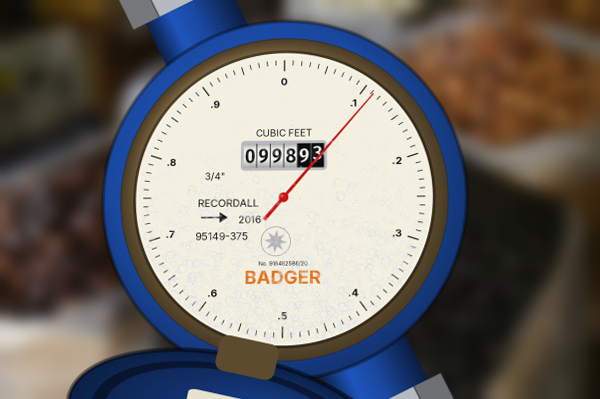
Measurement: 99893.11ft³
